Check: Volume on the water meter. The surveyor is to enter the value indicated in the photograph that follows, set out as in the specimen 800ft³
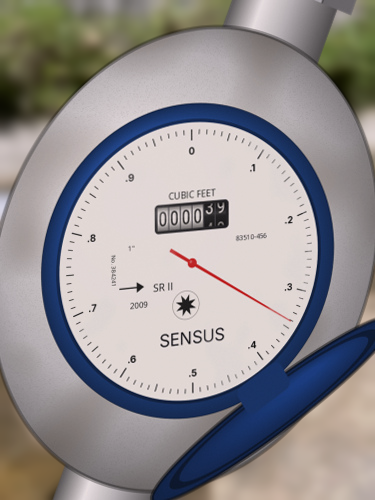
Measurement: 39.34ft³
